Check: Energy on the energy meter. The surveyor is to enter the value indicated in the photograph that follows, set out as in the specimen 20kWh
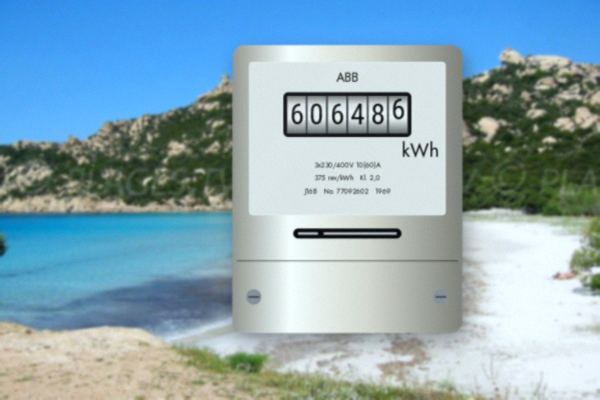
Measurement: 606486kWh
